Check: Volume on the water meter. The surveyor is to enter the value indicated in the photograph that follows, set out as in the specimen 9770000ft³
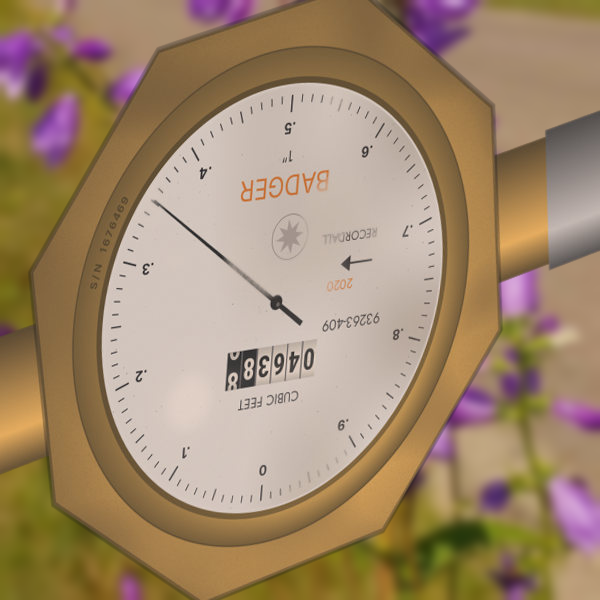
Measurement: 46388.35ft³
